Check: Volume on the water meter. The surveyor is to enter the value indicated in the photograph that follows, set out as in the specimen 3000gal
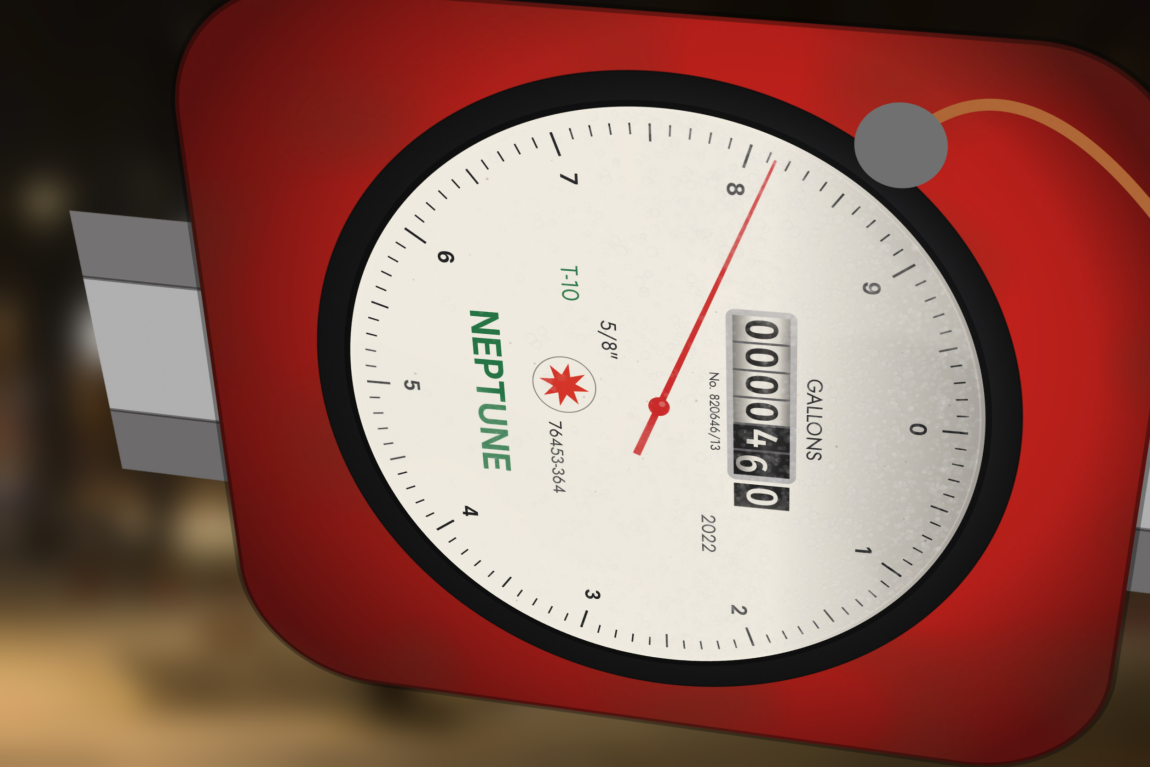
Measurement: 458.1gal
